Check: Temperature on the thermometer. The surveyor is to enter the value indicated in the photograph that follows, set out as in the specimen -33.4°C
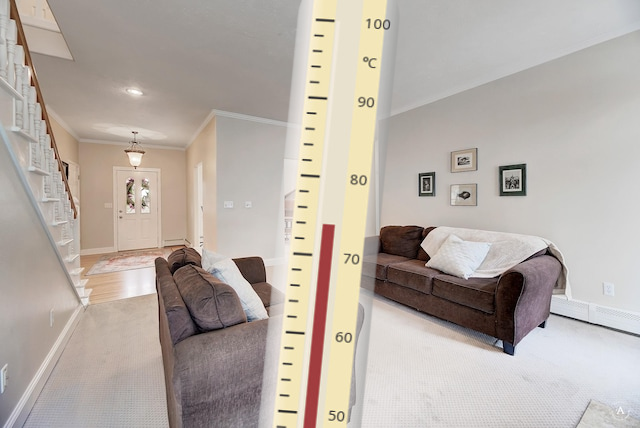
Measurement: 74°C
